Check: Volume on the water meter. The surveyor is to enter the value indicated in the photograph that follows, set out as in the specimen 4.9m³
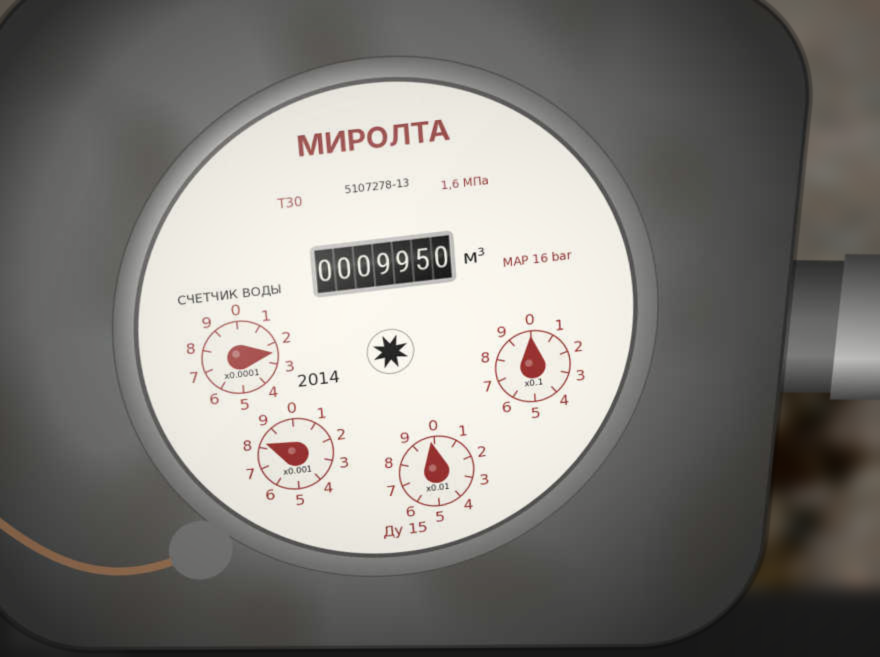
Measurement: 9949.9982m³
